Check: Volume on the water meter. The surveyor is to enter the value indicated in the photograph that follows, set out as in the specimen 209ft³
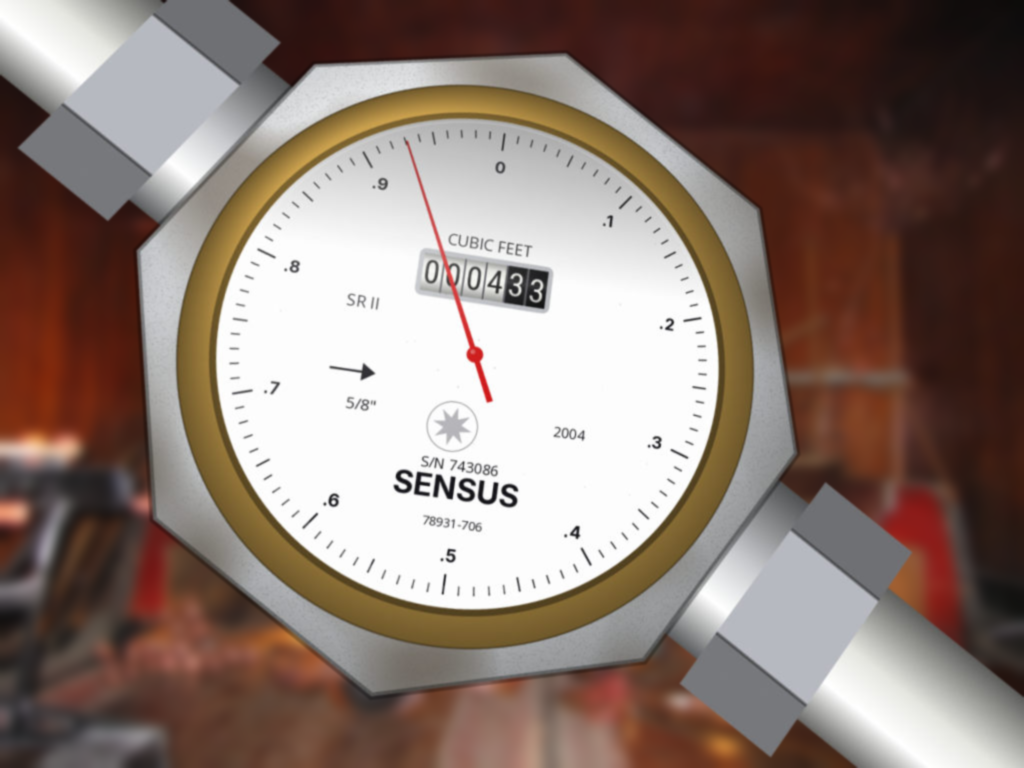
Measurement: 432.93ft³
